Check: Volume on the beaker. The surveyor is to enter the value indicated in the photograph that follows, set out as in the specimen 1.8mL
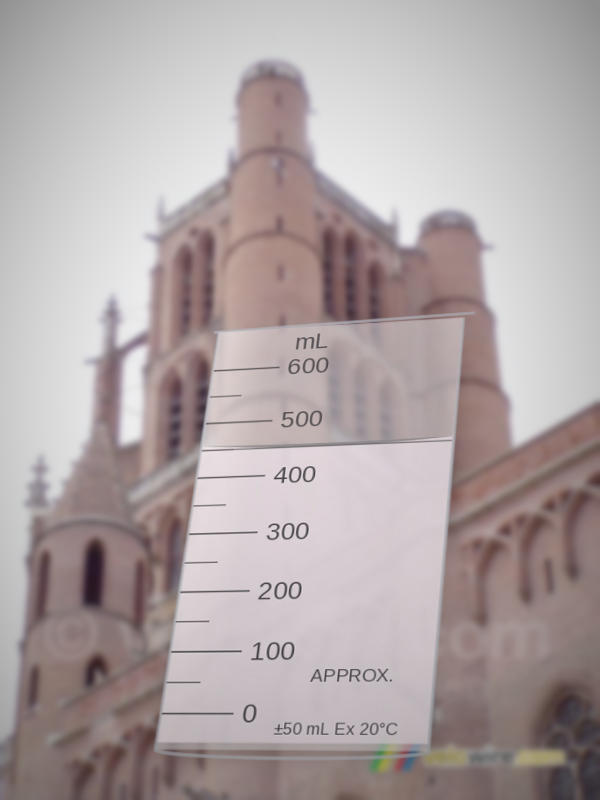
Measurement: 450mL
